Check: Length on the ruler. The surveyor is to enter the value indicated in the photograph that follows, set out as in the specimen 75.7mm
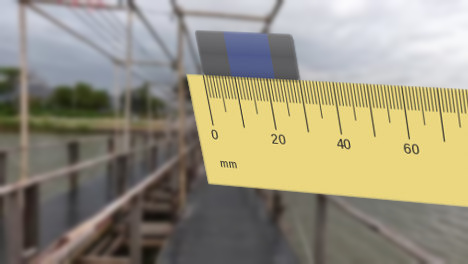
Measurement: 30mm
